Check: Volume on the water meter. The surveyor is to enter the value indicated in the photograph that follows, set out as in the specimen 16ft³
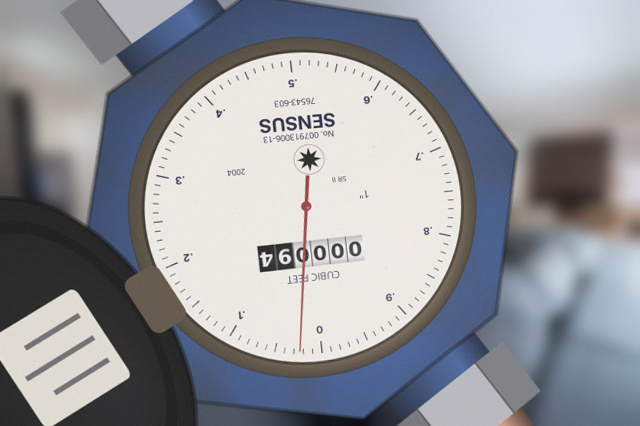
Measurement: 94.02ft³
